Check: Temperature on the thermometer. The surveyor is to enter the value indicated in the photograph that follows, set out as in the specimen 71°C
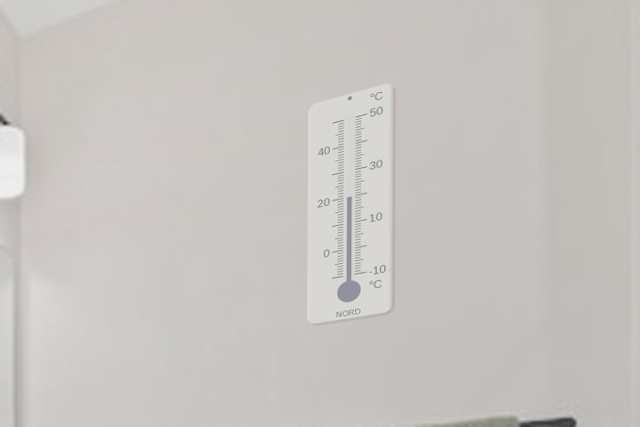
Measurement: 20°C
